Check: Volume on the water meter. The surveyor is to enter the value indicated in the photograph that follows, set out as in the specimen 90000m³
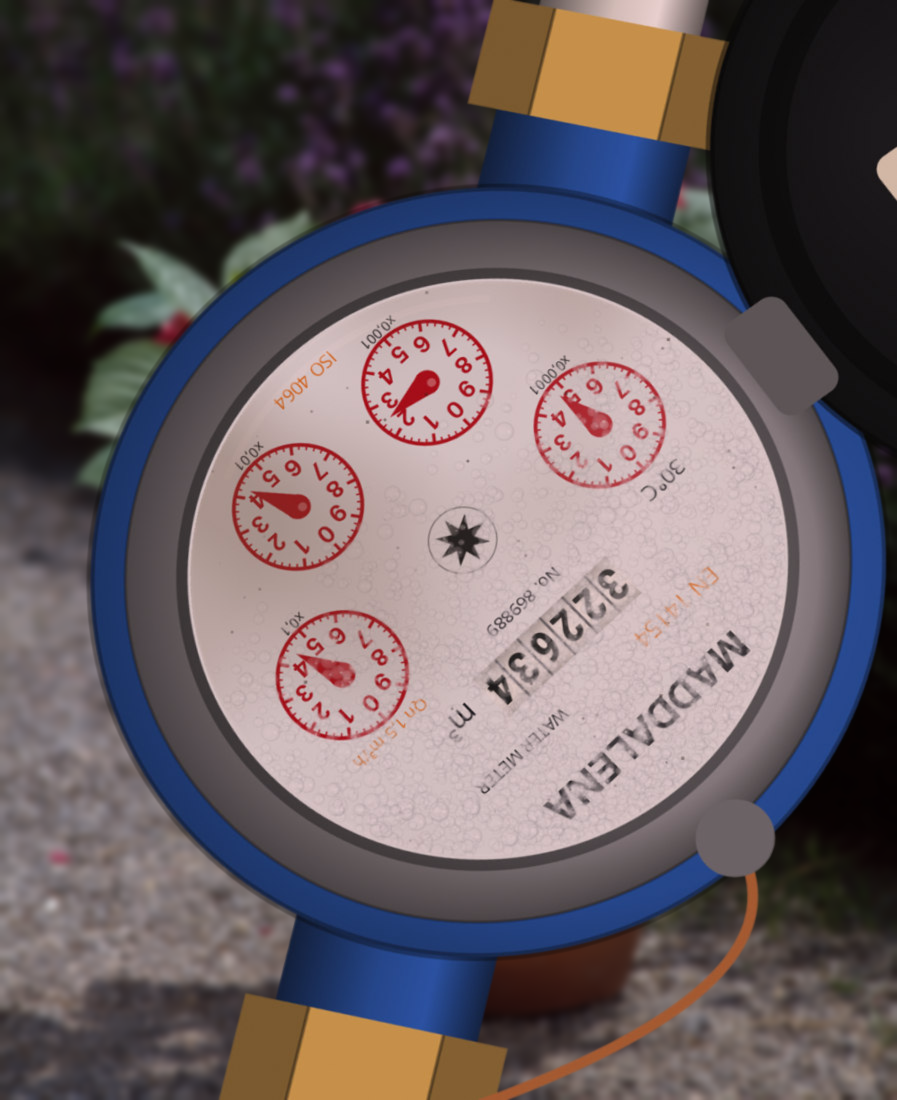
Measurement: 322634.4424m³
